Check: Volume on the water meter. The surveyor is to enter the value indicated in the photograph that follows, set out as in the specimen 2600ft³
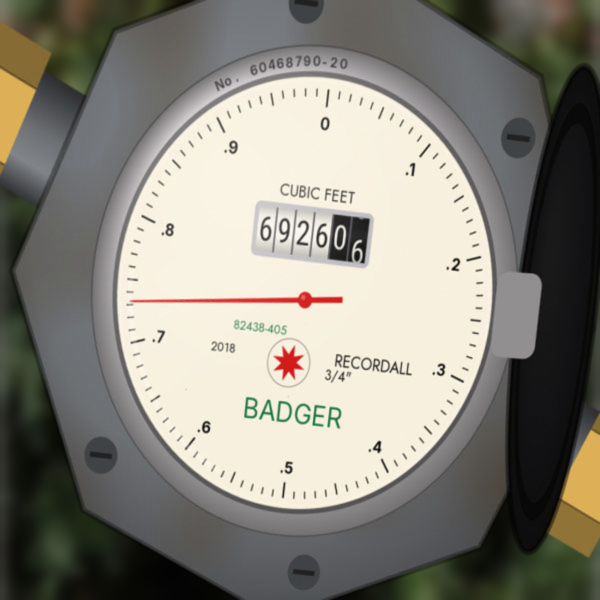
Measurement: 692605.73ft³
